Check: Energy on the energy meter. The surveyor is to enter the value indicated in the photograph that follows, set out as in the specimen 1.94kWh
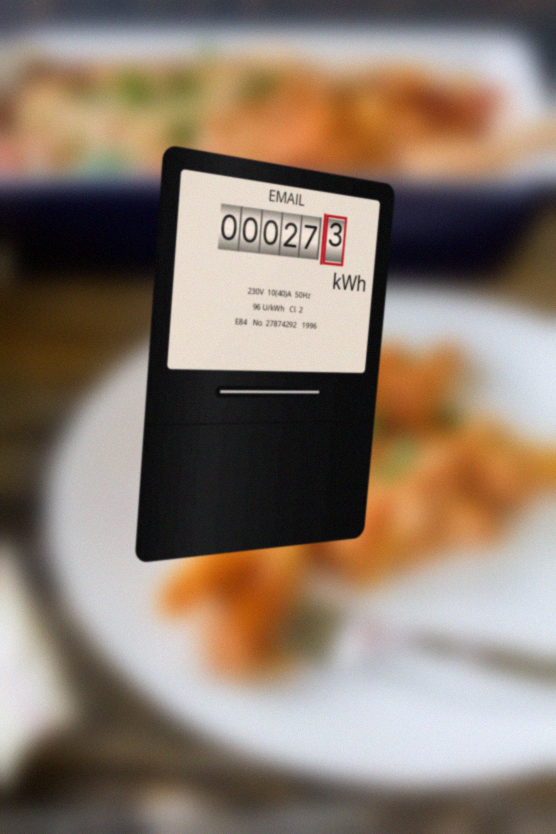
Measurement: 27.3kWh
